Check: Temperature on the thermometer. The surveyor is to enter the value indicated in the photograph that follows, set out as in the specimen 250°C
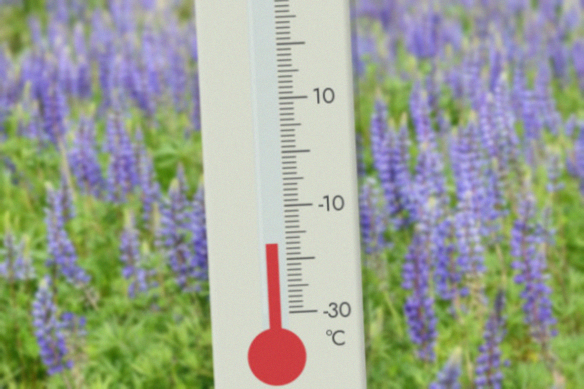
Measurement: -17°C
